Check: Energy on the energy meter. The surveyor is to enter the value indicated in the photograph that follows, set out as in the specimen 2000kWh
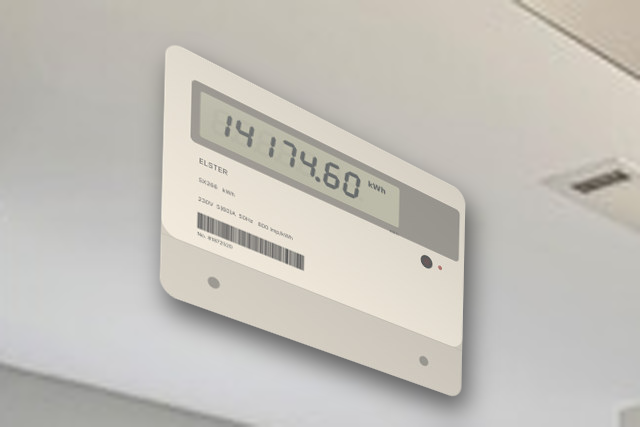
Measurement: 14174.60kWh
